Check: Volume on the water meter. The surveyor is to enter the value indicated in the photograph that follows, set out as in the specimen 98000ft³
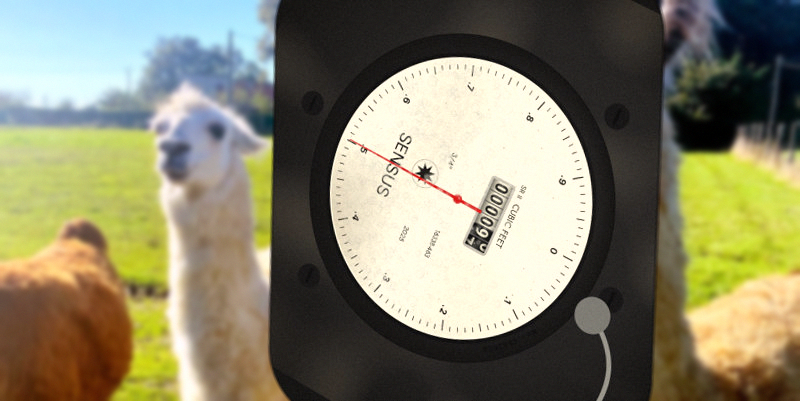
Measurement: 96.50ft³
